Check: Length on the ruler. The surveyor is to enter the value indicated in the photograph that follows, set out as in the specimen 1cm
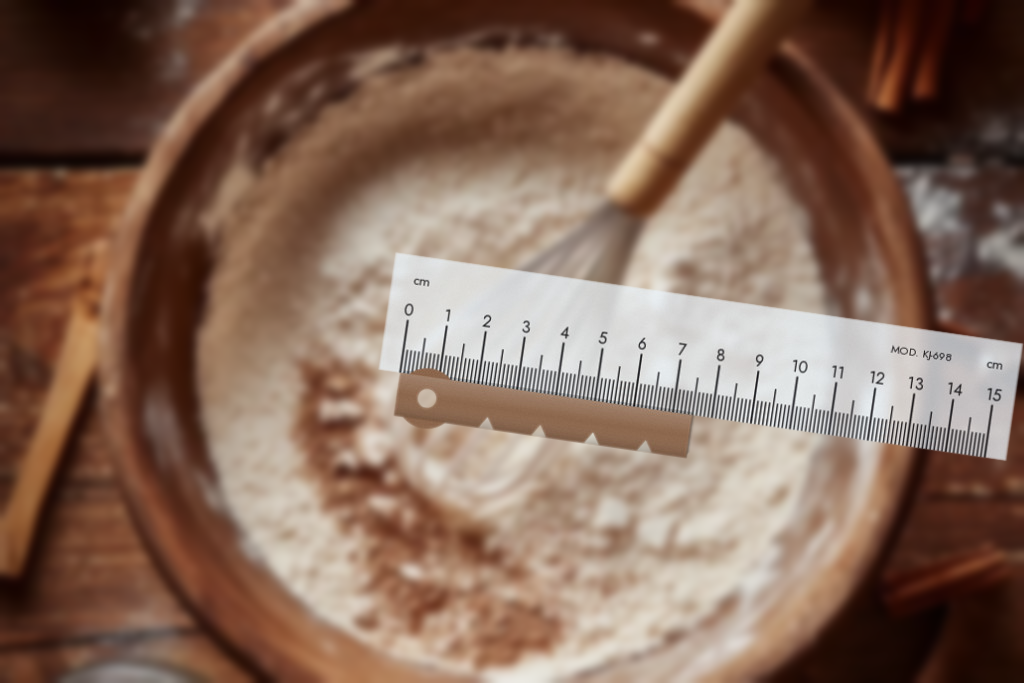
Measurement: 7.5cm
